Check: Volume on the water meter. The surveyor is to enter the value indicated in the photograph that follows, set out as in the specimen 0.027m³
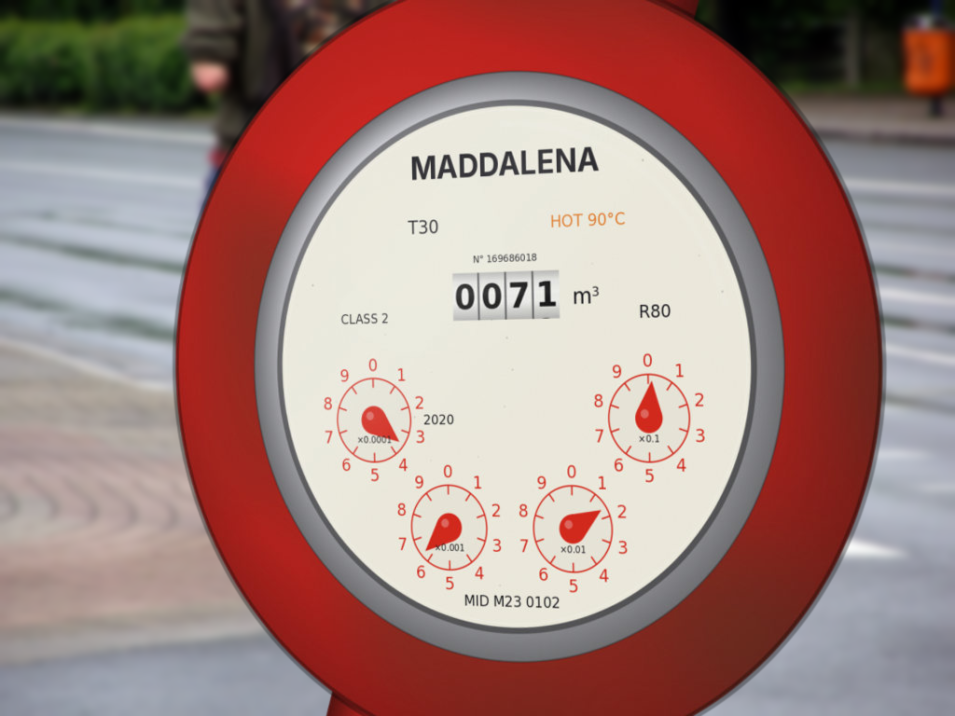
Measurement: 71.0163m³
